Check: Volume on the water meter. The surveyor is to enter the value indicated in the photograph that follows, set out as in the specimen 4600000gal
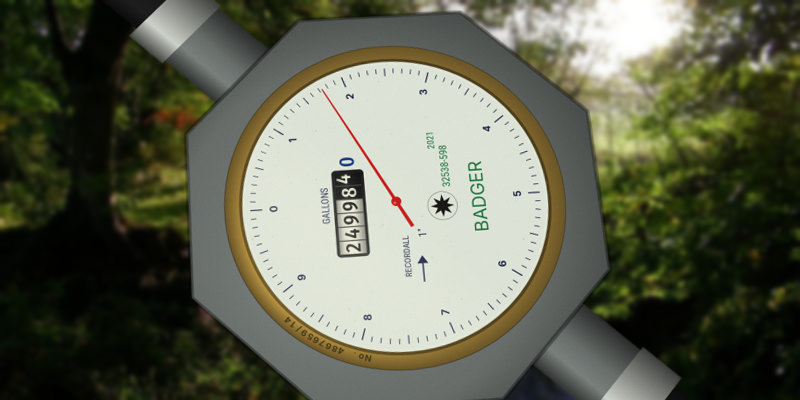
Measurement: 2499841.7gal
